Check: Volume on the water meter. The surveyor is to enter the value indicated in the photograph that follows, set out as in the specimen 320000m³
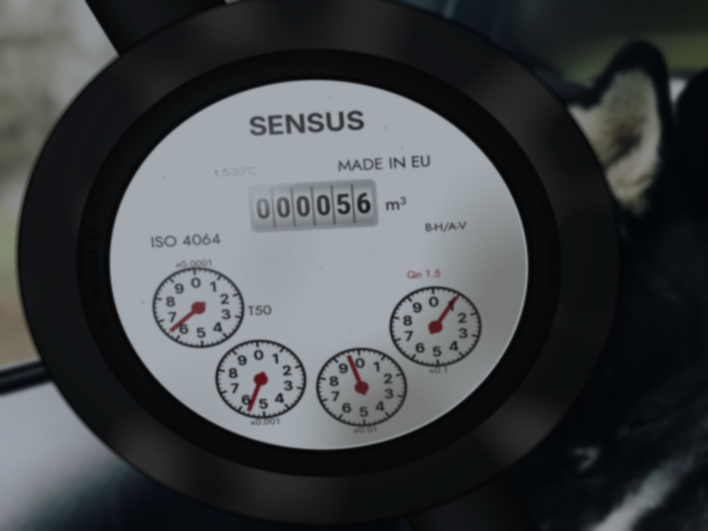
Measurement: 56.0956m³
